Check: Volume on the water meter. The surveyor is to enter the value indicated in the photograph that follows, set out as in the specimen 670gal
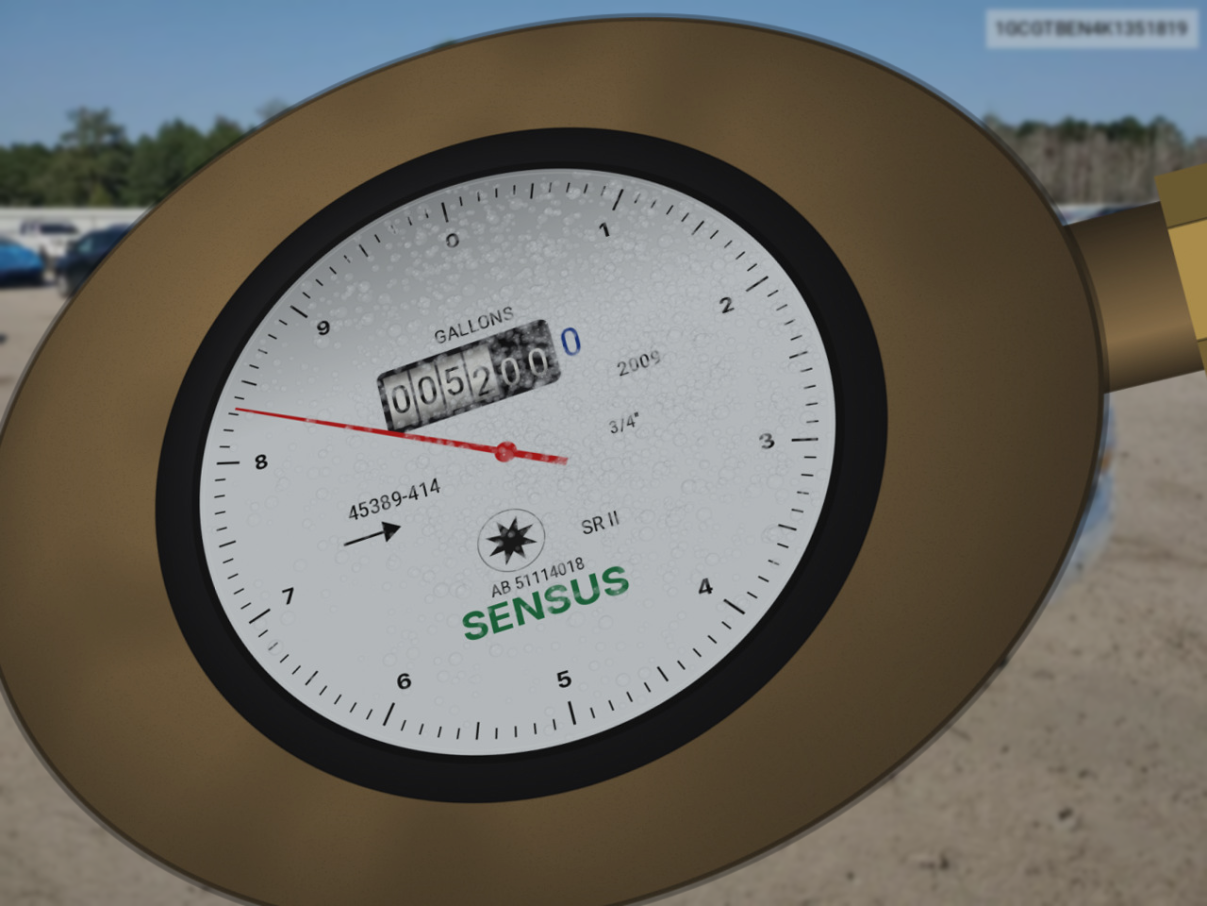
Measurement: 51998.3gal
